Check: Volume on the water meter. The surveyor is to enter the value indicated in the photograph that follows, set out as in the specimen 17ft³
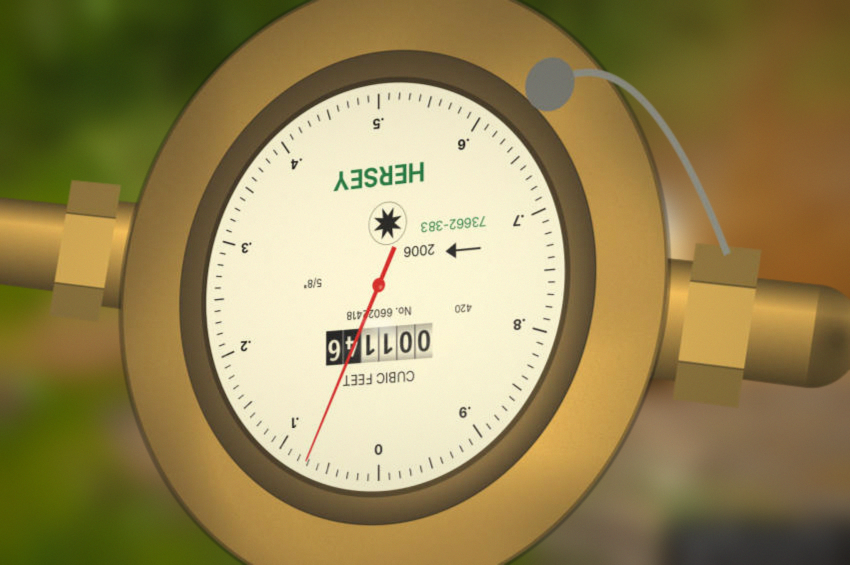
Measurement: 1146.07ft³
